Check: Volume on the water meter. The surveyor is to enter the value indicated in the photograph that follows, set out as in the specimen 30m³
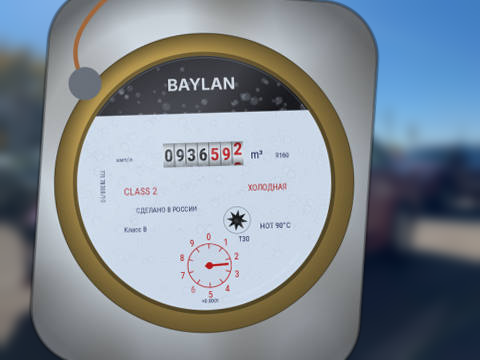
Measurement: 936.5922m³
